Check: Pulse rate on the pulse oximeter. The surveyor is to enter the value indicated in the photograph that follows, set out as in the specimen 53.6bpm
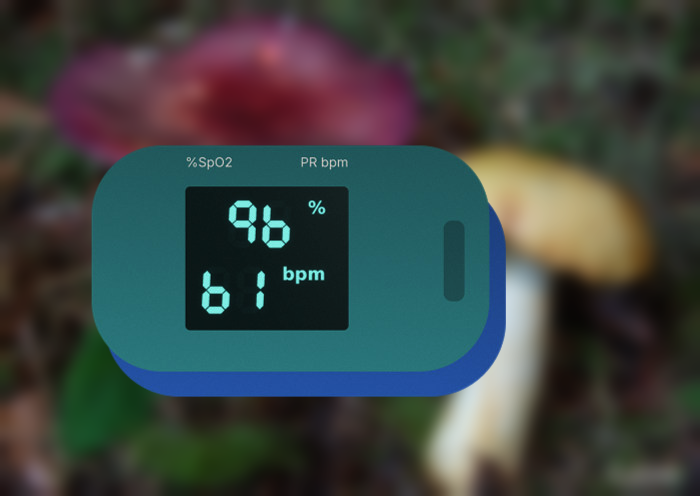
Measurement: 61bpm
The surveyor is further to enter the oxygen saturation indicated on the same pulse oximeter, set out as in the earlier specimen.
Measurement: 96%
